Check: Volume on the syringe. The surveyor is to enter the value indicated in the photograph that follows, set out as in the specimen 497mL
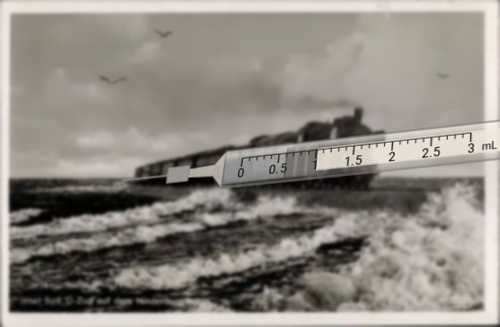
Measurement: 0.6mL
